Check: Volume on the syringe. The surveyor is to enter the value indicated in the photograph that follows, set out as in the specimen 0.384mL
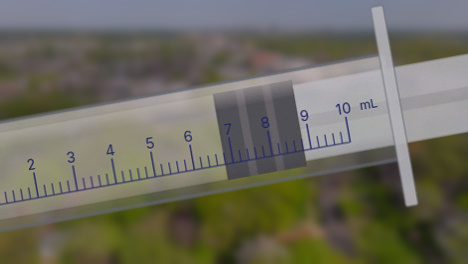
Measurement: 6.8mL
